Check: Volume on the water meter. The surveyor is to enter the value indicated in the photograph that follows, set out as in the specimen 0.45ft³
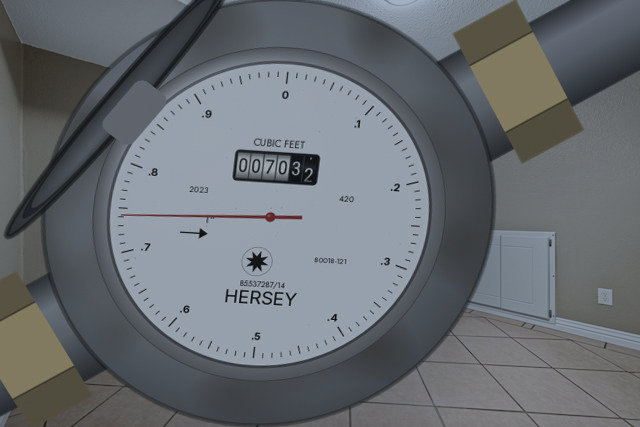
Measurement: 7031.74ft³
